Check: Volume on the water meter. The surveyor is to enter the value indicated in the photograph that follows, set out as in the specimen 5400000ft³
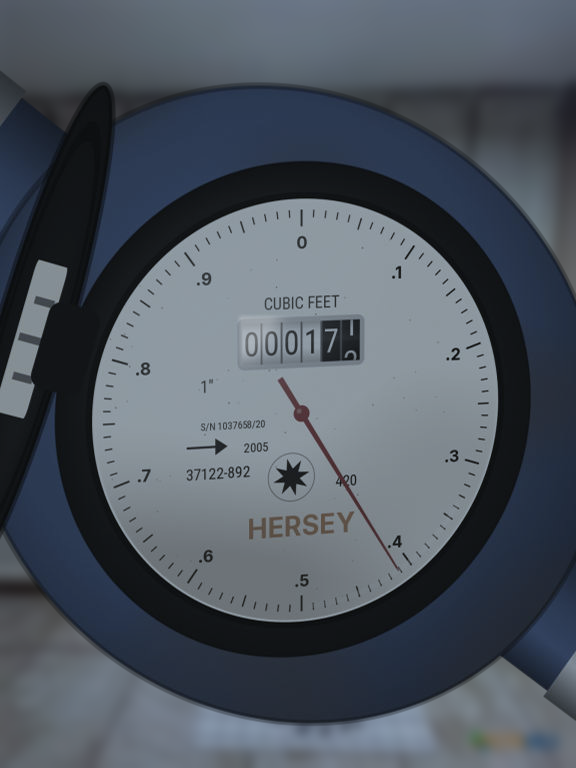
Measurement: 171.41ft³
